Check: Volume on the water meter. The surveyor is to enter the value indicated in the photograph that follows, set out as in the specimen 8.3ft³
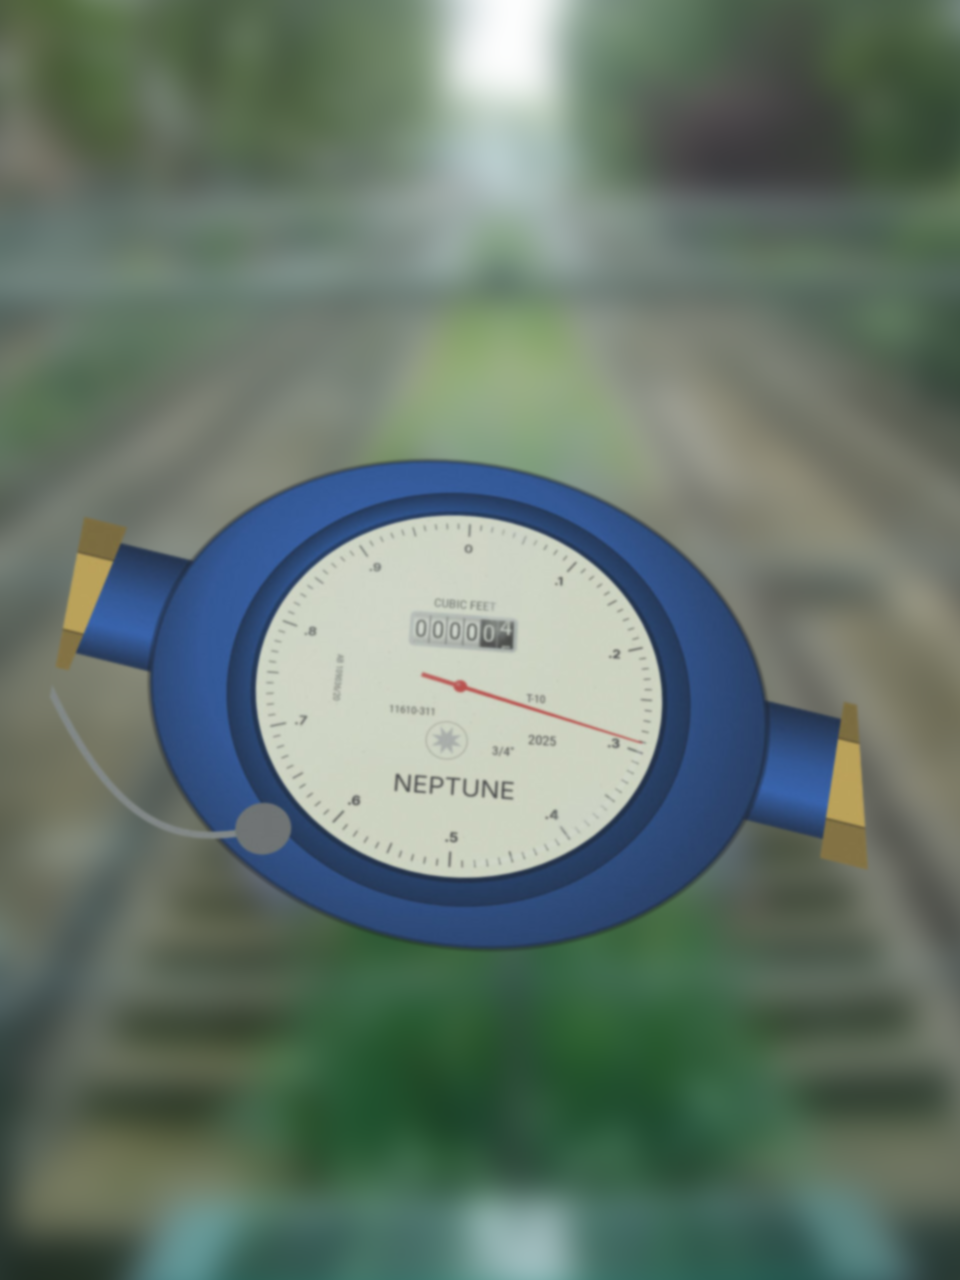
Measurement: 4.29ft³
